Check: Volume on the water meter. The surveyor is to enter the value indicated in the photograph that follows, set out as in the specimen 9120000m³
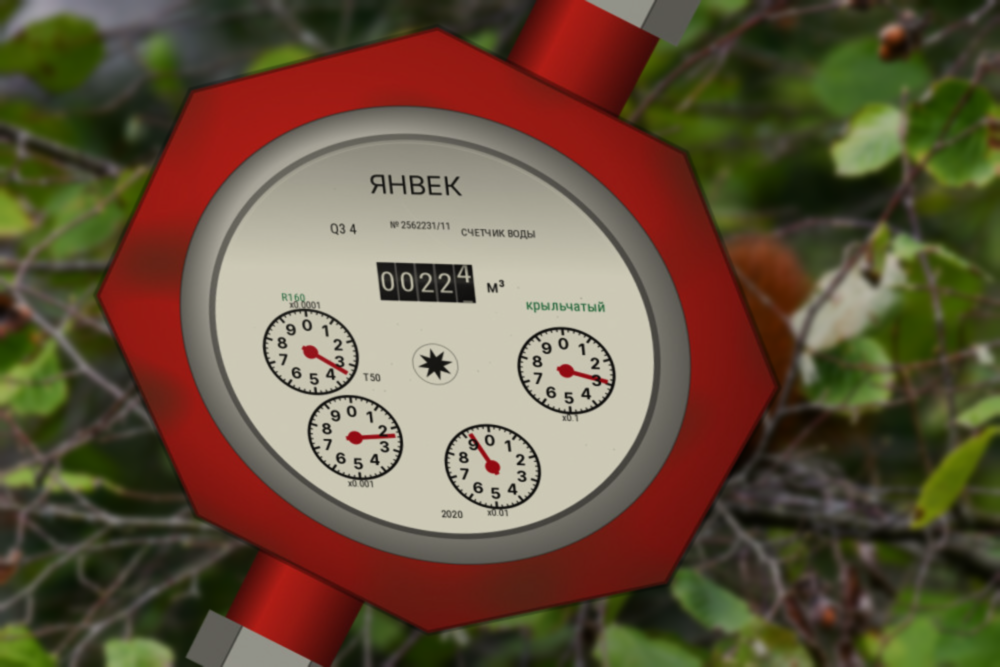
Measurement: 224.2923m³
